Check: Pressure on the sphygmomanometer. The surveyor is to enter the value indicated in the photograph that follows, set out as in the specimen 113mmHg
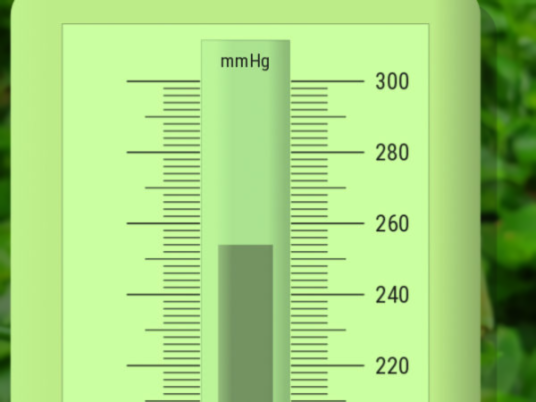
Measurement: 254mmHg
